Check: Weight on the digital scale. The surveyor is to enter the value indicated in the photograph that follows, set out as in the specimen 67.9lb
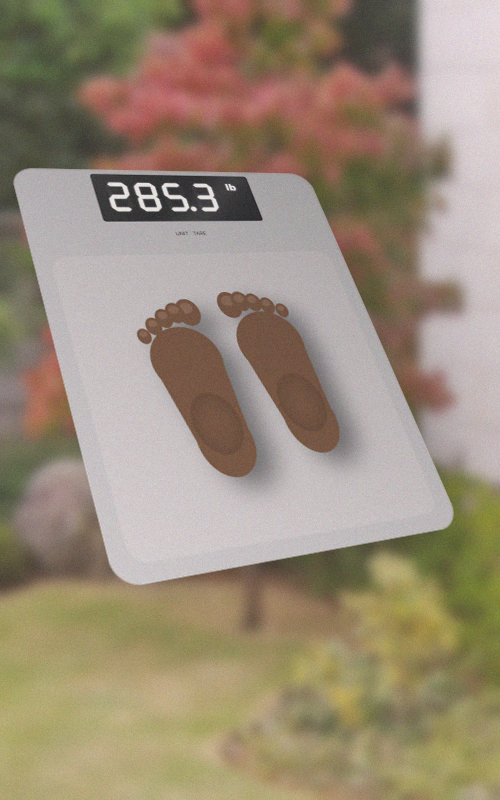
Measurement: 285.3lb
